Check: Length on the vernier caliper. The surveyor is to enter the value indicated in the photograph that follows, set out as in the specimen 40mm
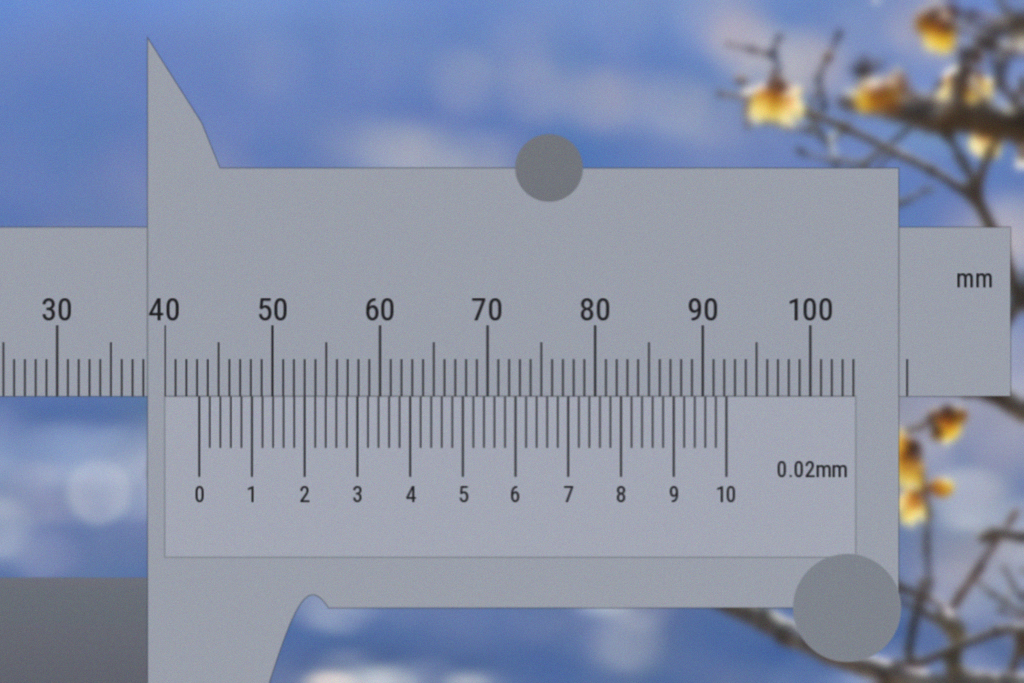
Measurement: 43.2mm
